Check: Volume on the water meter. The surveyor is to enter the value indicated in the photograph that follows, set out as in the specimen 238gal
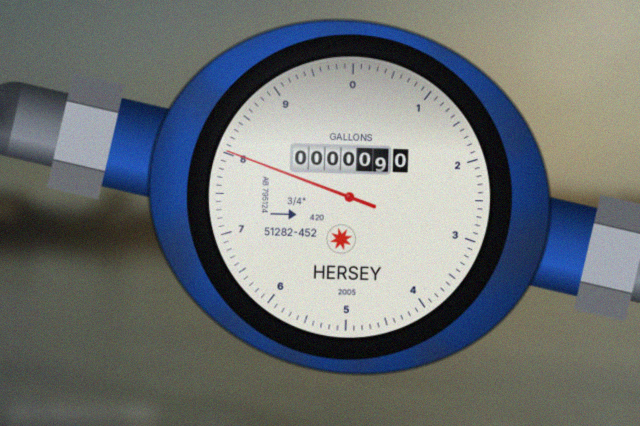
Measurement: 88.0gal
